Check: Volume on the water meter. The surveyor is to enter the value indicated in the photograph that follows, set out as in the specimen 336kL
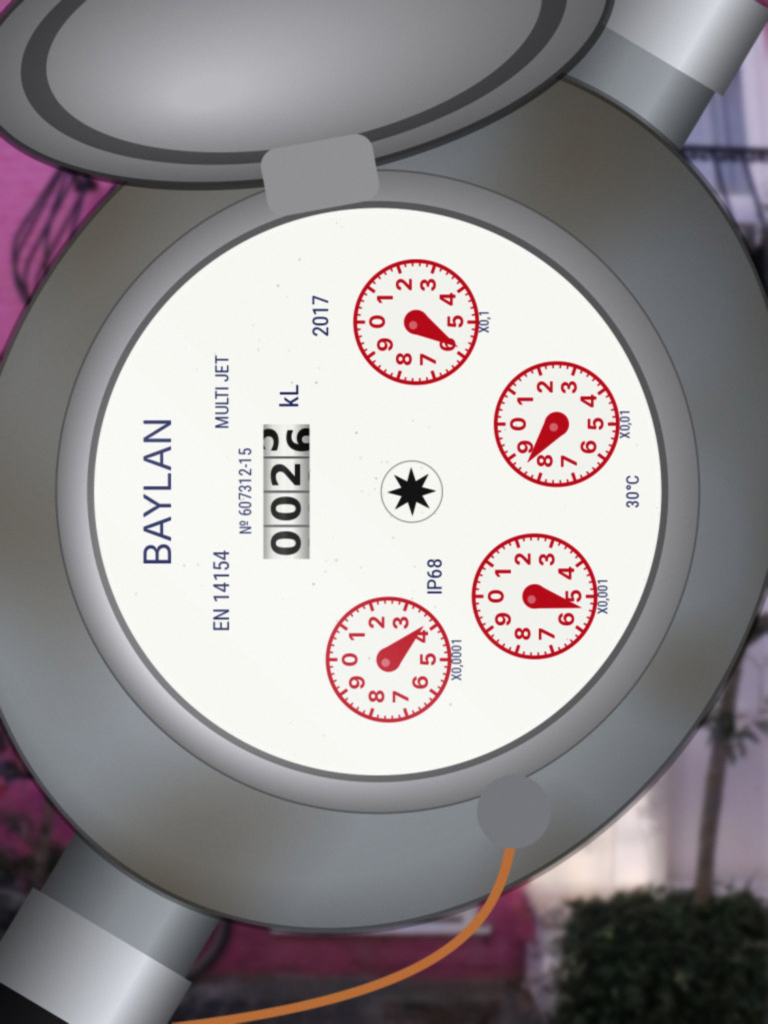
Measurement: 25.5853kL
